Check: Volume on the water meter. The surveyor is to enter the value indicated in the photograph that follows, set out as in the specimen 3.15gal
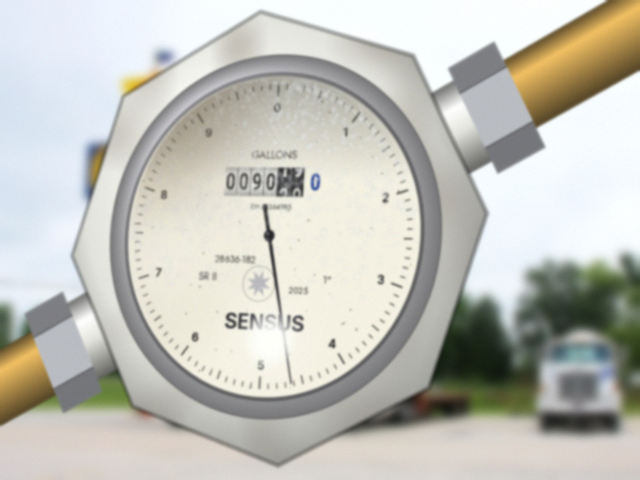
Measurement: 90194.6gal
